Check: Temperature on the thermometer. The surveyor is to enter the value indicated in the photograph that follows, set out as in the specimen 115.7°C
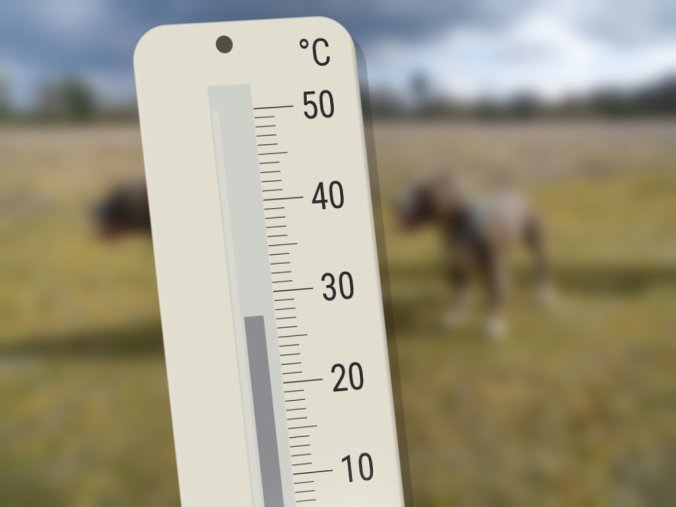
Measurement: 27.5°C
